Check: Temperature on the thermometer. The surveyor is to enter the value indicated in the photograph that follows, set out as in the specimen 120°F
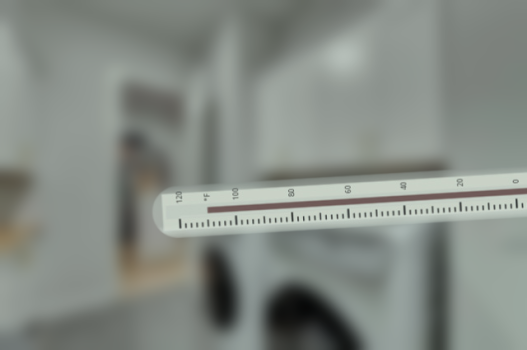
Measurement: 110°F
